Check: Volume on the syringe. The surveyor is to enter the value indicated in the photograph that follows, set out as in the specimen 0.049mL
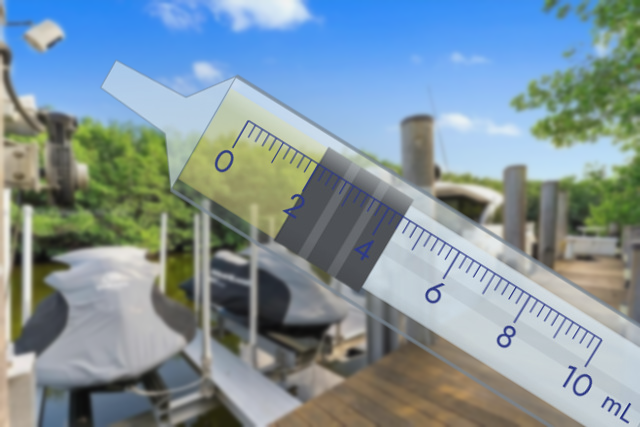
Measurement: 2mL
